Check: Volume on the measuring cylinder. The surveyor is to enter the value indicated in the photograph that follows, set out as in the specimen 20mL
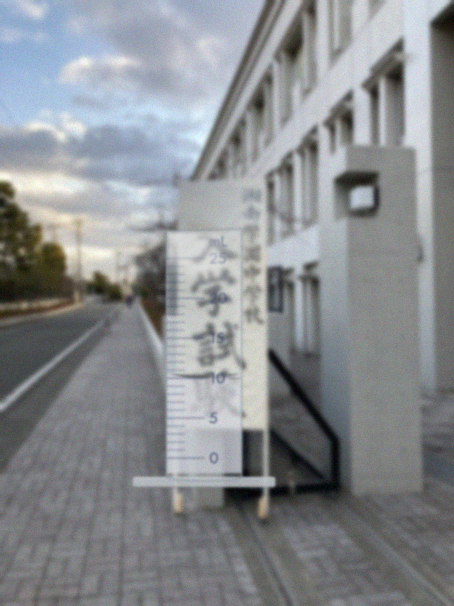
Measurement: 10mL
